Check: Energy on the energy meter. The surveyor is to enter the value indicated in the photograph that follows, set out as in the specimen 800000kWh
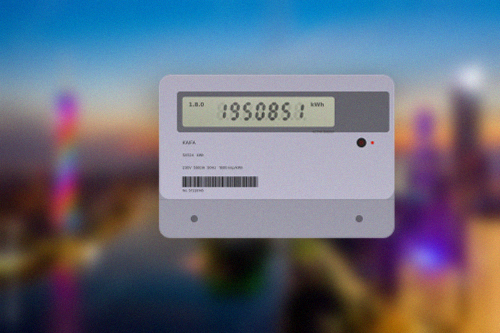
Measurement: 1950851kWh
